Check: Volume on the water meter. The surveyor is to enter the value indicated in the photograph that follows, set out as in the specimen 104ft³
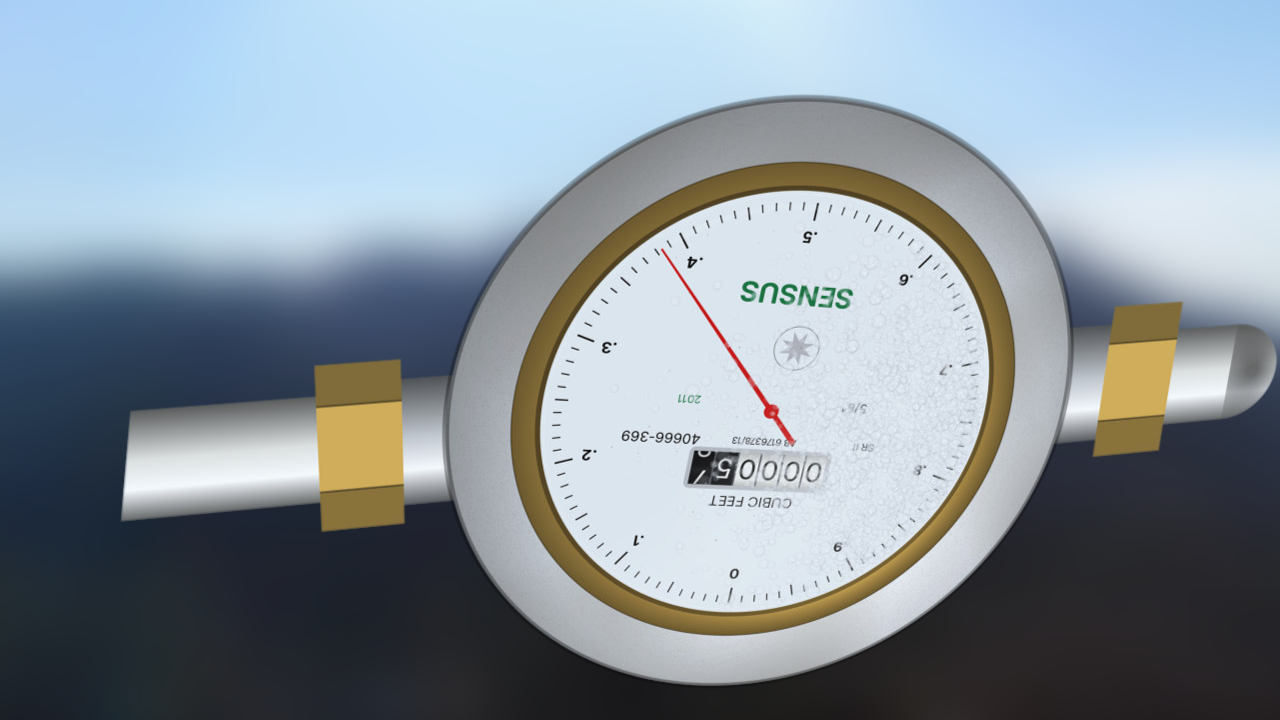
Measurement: 57.38ft³
